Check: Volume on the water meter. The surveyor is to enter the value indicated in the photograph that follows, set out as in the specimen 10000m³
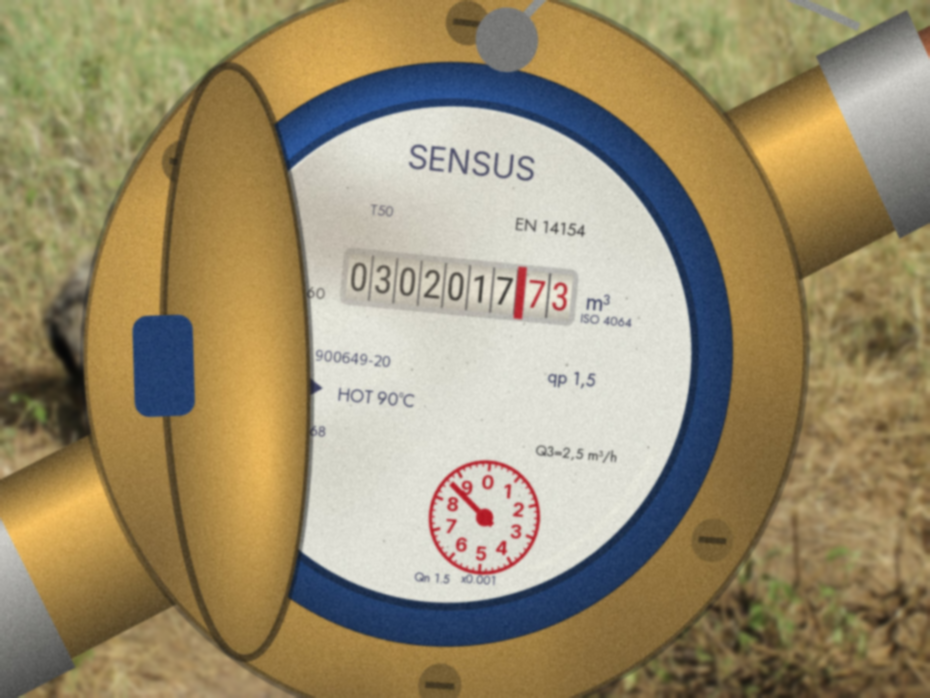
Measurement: 302017.738m³
